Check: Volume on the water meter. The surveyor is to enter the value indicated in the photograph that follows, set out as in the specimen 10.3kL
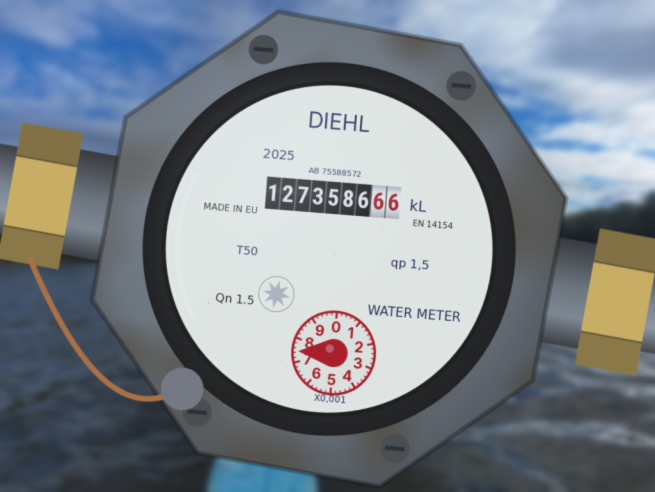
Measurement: 1273586.667kL
